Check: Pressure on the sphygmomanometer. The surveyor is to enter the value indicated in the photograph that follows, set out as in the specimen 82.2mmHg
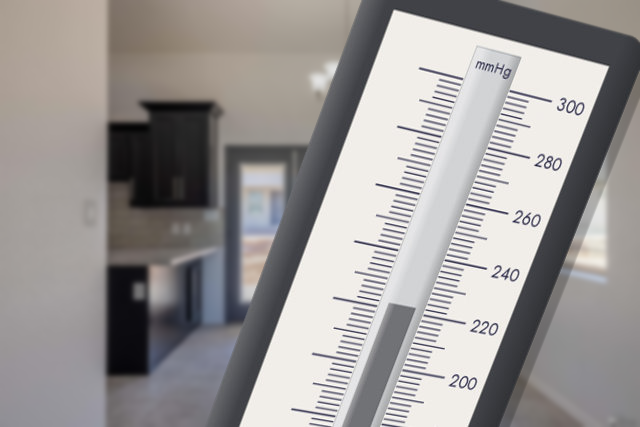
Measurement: 222mmHg
